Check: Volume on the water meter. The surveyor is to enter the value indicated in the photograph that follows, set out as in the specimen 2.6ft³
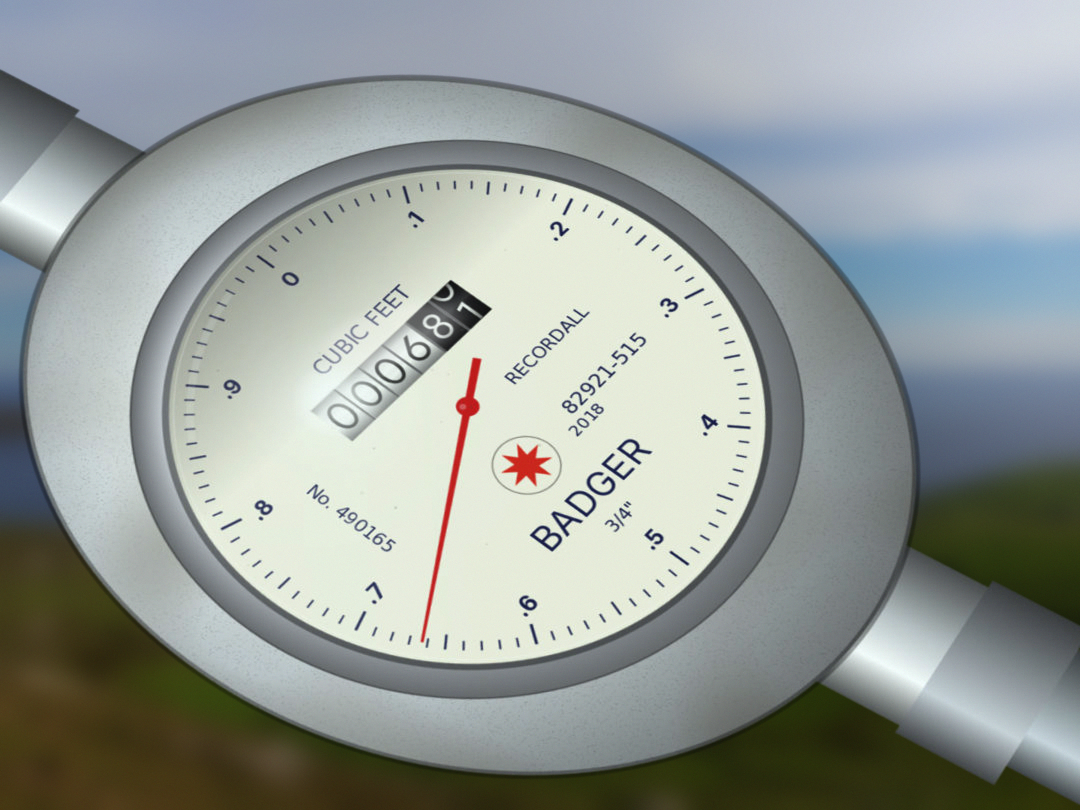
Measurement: 680.66ft³
